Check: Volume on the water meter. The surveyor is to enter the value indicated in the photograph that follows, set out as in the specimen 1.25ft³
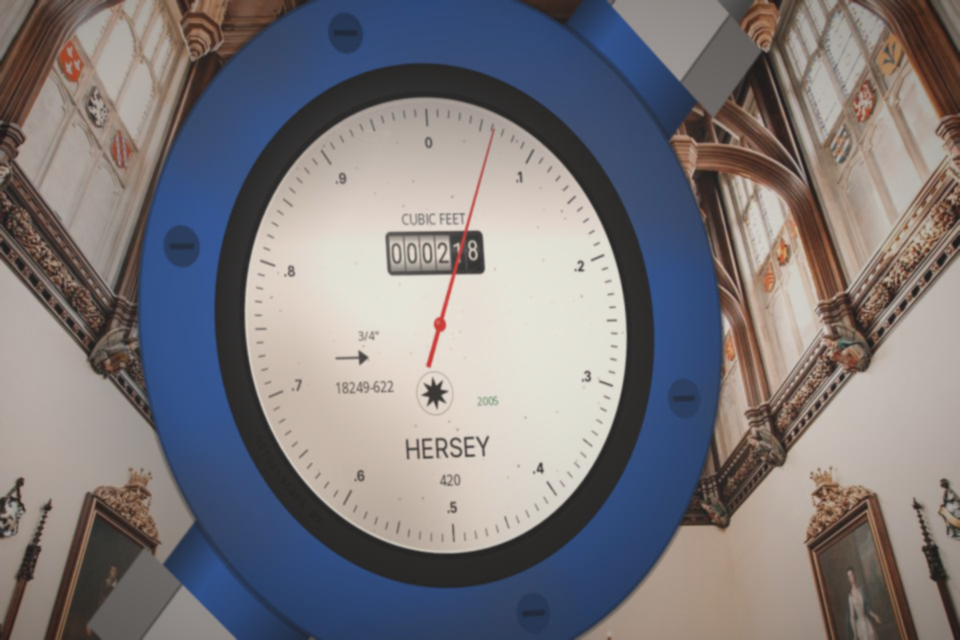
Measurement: 218.06ft³
